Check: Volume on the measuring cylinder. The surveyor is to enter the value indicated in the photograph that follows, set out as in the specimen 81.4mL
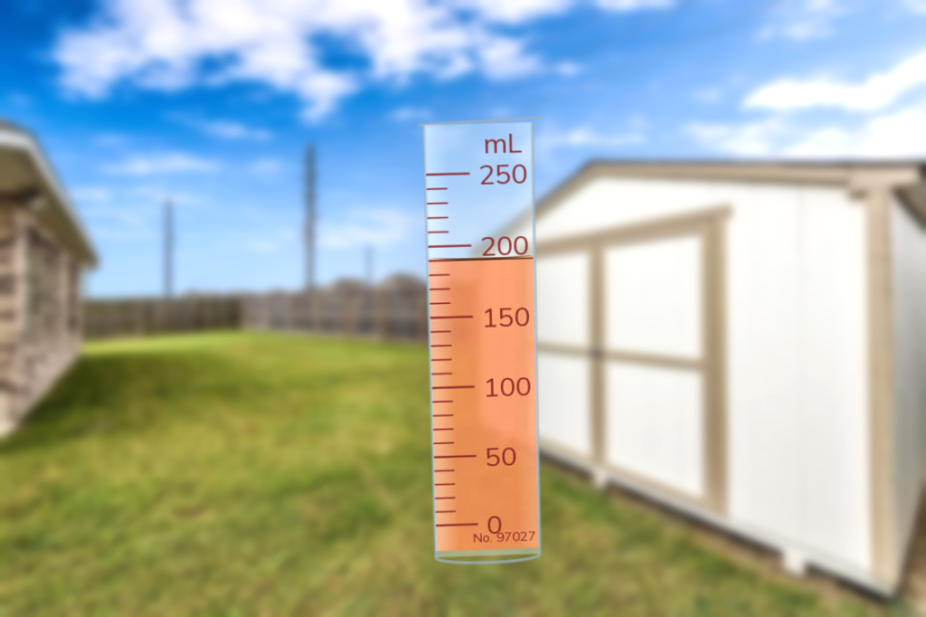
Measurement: 190mL
